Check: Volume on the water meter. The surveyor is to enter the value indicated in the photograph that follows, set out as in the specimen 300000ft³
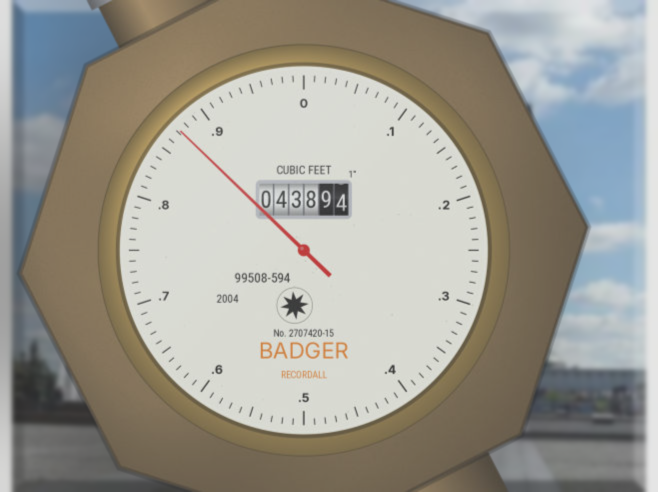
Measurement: 43893.87ft³
